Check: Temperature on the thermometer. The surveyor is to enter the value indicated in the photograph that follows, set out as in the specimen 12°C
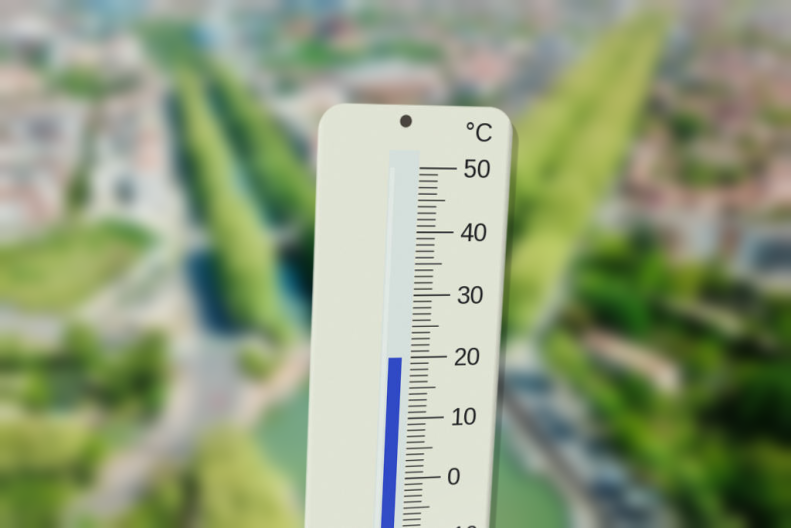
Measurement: 20°C
